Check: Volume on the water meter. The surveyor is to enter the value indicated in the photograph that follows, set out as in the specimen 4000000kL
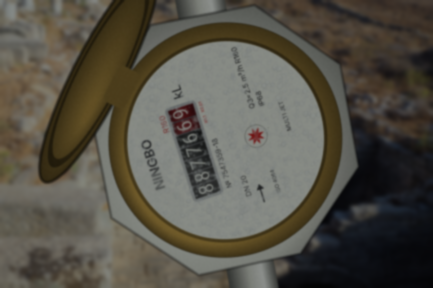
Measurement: 88776.69kL
